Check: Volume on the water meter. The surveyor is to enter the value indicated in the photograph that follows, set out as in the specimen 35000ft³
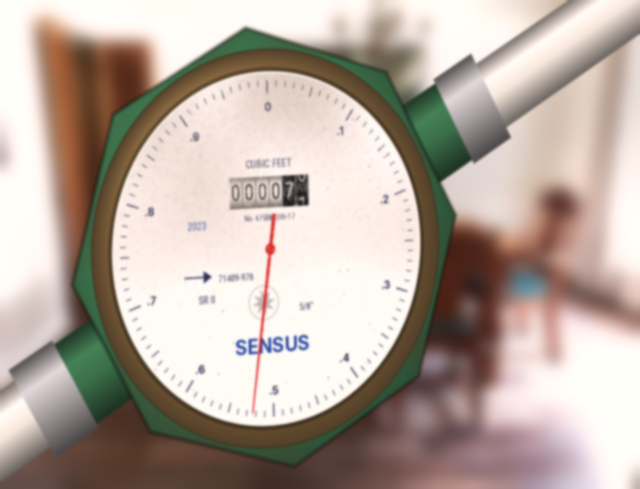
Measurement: 70.52ft³
